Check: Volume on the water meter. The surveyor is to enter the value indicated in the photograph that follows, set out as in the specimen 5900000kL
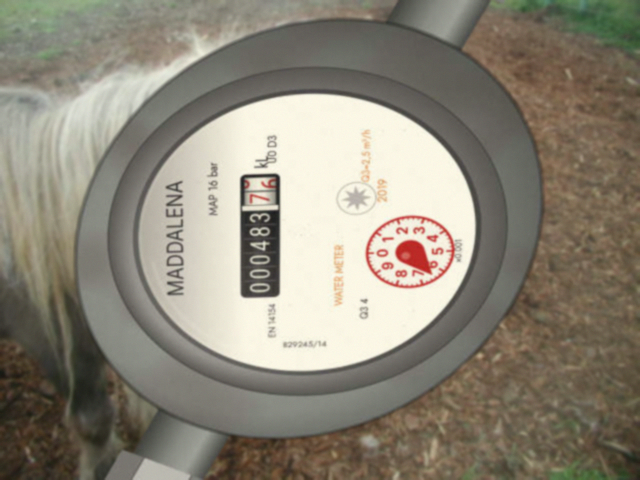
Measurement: 483.756kL
